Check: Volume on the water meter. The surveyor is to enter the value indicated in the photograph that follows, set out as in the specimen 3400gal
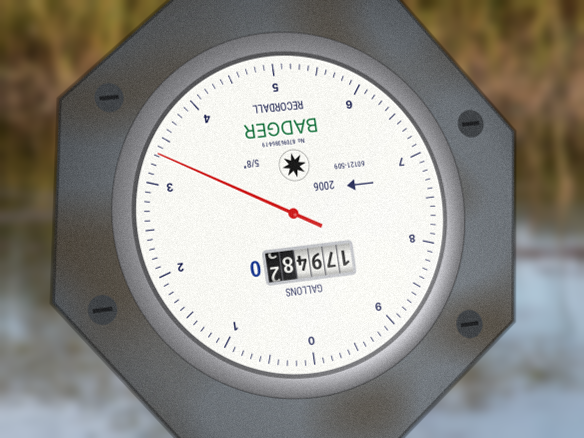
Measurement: 1794823.3gal
